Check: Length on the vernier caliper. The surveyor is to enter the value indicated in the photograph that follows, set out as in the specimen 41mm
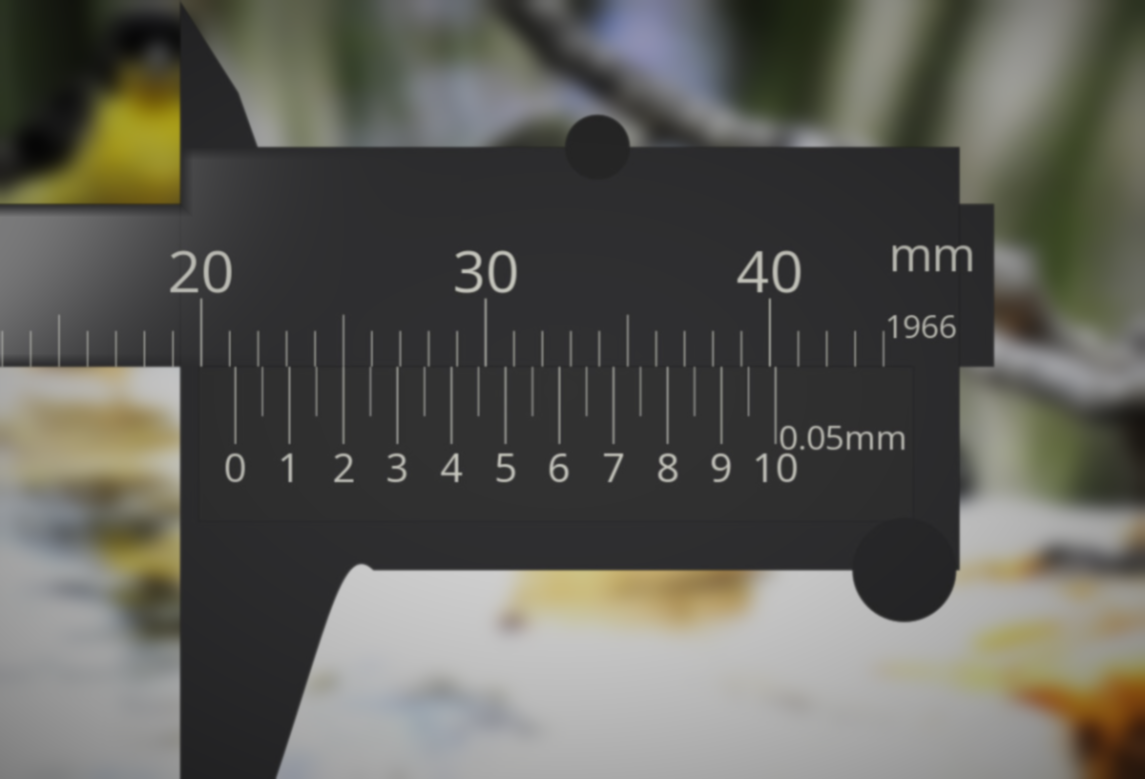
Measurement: 21.20mm
